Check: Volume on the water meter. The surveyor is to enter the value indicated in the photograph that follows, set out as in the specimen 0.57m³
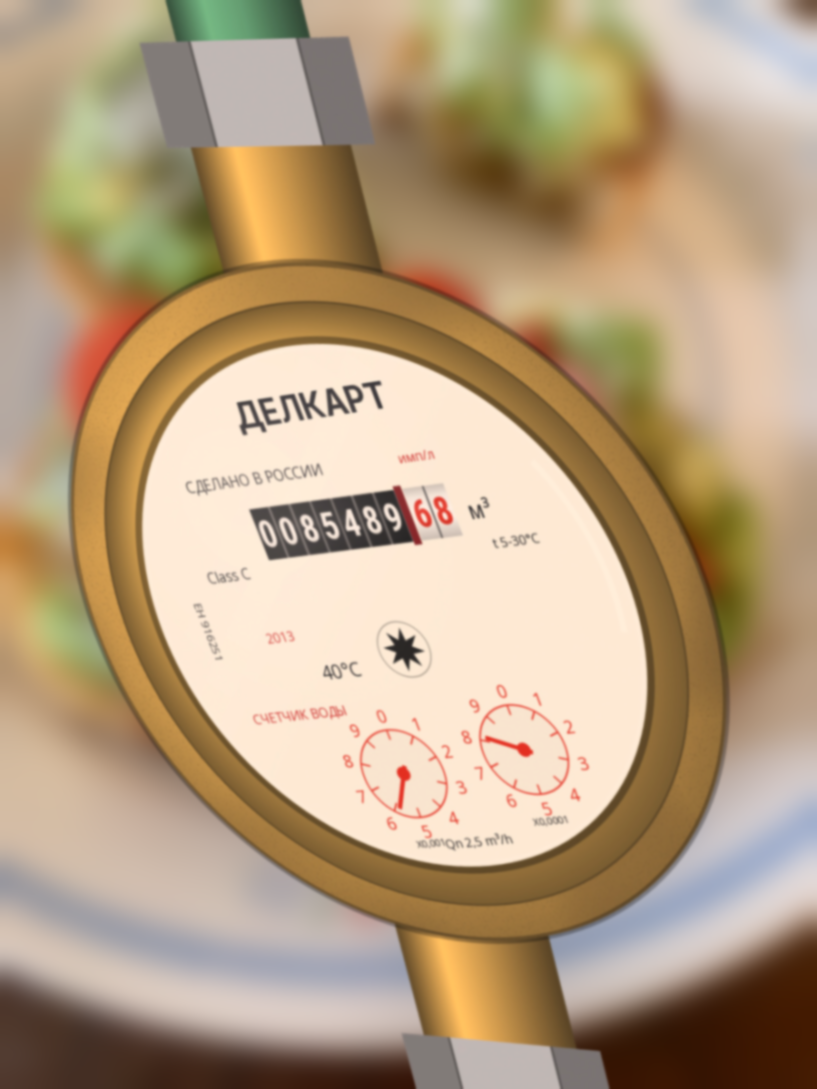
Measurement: 85489.6858m³
